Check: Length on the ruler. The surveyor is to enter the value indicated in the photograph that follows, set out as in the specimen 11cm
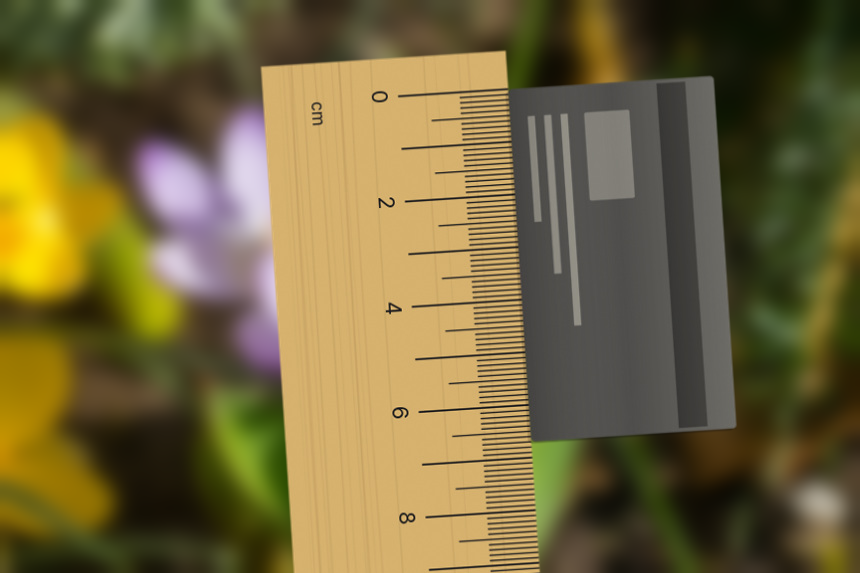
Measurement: 6.7cm
